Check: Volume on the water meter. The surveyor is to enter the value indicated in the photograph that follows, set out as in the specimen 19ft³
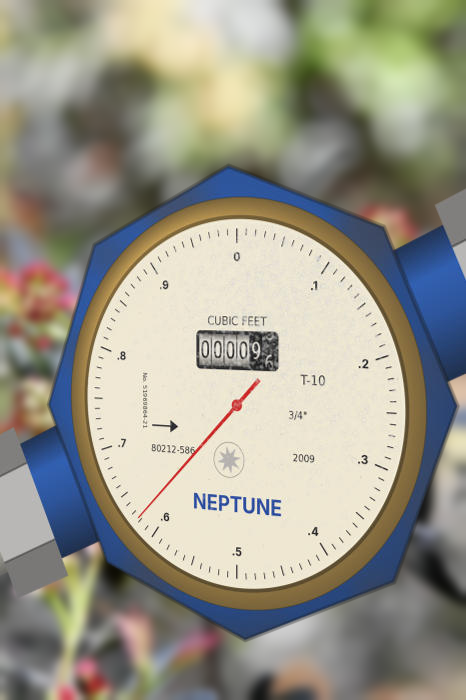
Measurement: 95.62ft³
